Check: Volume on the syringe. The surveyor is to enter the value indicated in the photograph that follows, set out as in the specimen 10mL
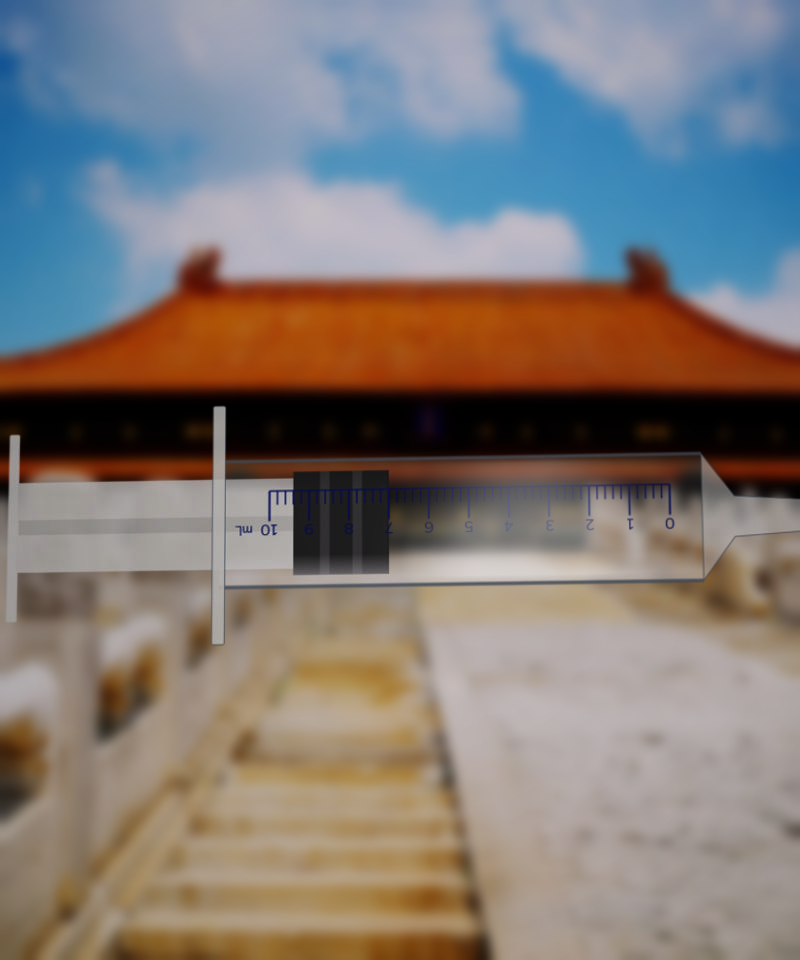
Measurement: 7mL
